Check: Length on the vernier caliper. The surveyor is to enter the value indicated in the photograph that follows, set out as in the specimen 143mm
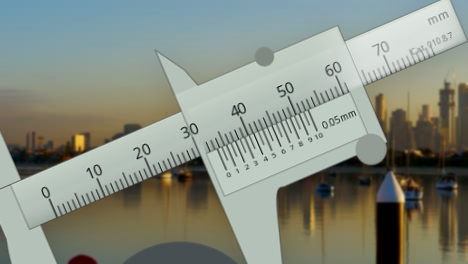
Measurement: 33.5mm
